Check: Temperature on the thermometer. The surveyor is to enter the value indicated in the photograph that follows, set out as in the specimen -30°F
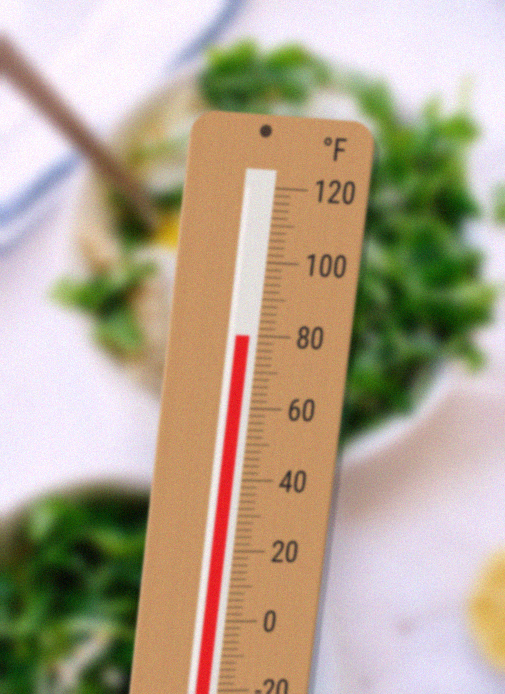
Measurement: 80°F
